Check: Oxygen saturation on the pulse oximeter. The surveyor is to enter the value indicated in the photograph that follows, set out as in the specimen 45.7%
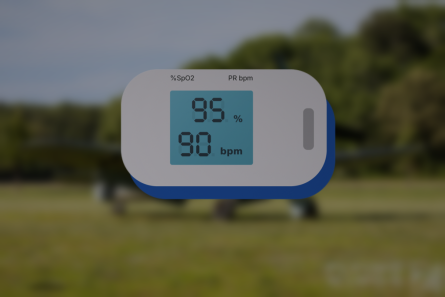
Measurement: 95%
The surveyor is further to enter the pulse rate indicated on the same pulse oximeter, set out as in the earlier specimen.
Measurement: 90bpm
